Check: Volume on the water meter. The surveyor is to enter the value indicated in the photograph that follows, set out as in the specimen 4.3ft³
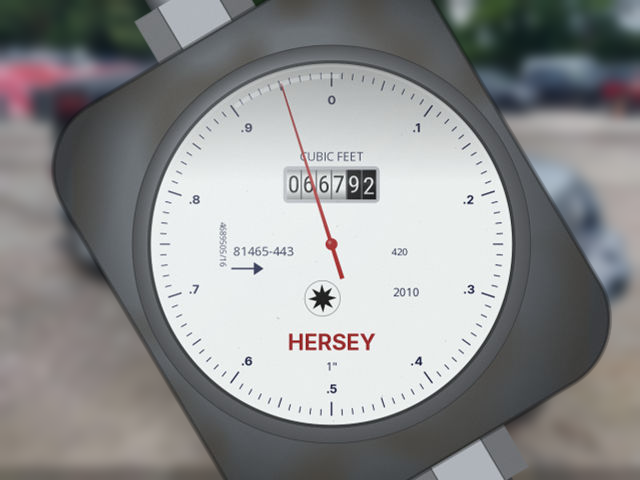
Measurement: 66791.95ft³
